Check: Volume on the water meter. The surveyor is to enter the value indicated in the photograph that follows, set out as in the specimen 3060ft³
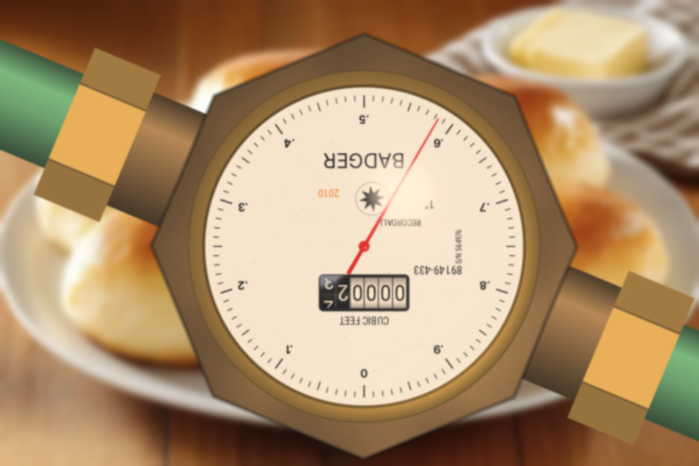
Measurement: 22.58ft³
